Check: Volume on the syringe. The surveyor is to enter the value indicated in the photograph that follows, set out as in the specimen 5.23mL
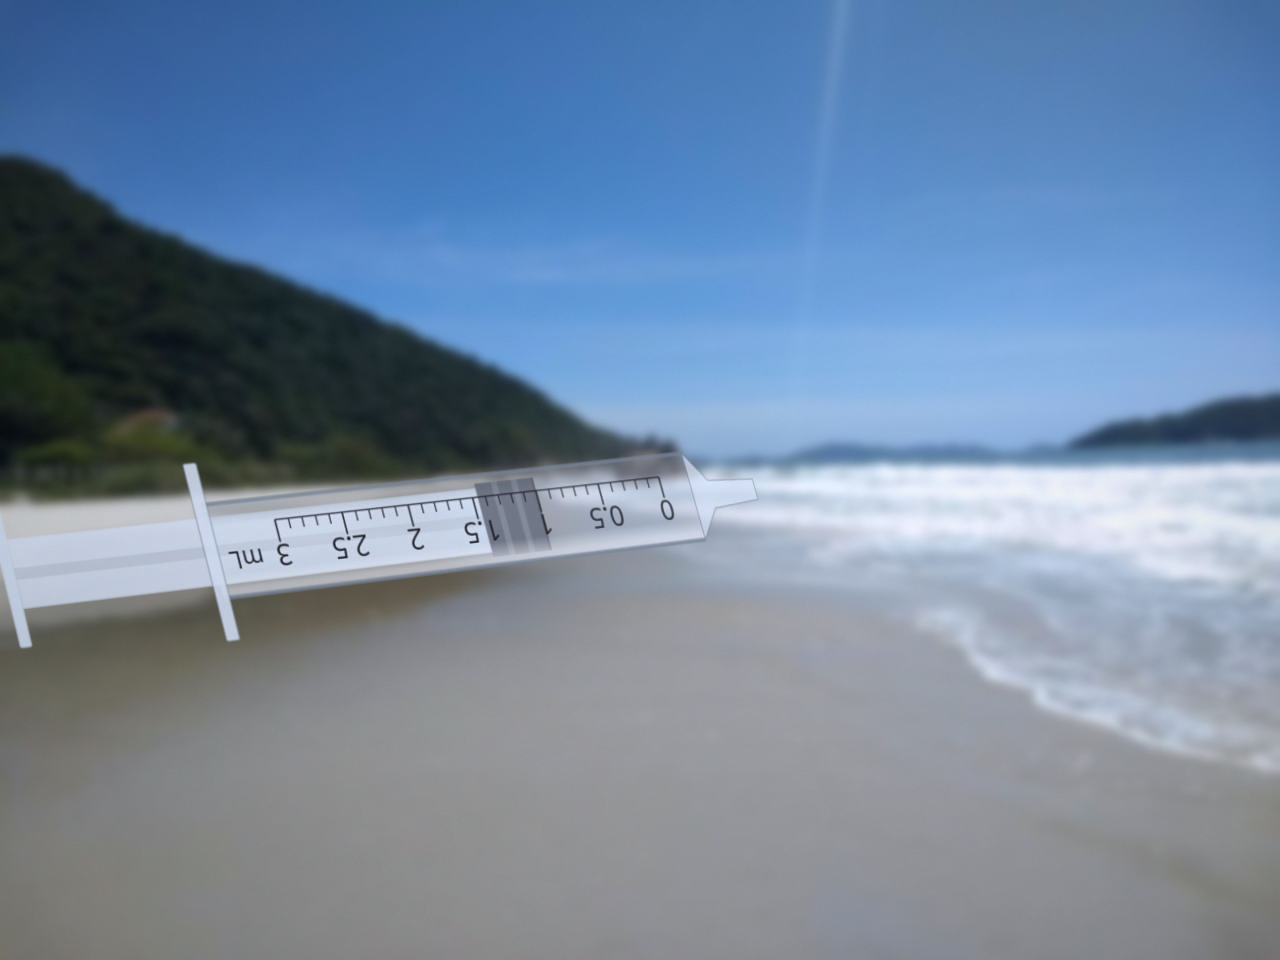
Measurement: 1mL
